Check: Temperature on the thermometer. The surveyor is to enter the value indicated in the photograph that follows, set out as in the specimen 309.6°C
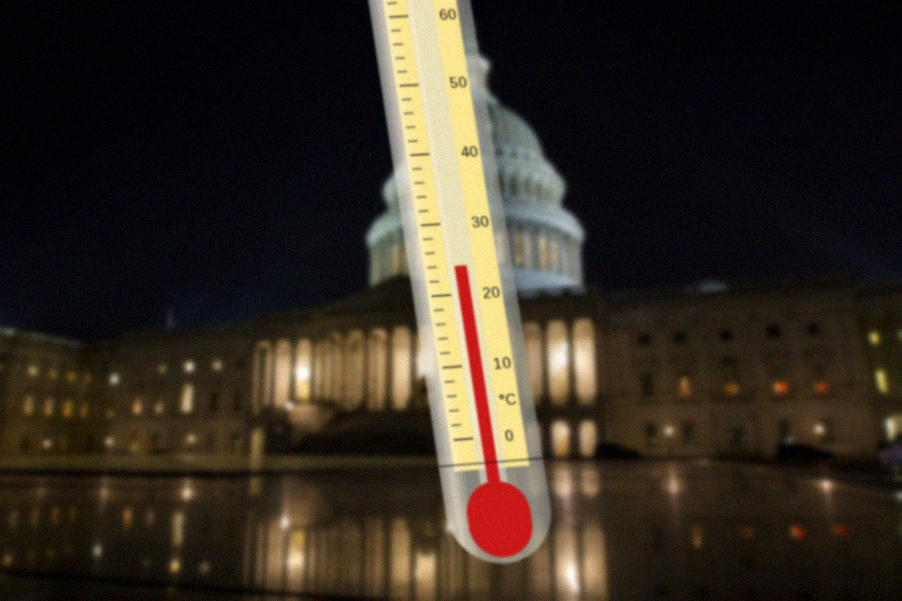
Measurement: 24°C
